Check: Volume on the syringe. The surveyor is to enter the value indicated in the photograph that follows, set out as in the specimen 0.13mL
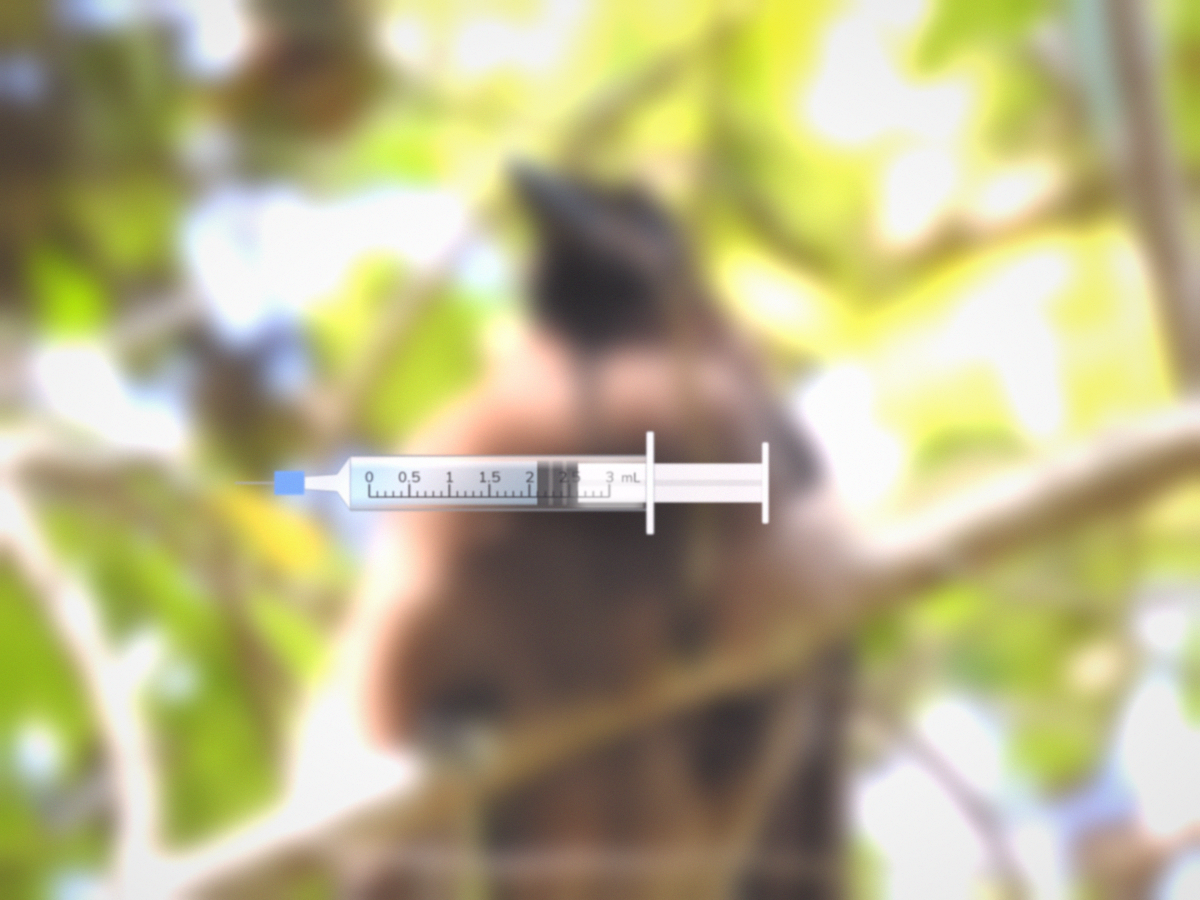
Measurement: 2.1mL
